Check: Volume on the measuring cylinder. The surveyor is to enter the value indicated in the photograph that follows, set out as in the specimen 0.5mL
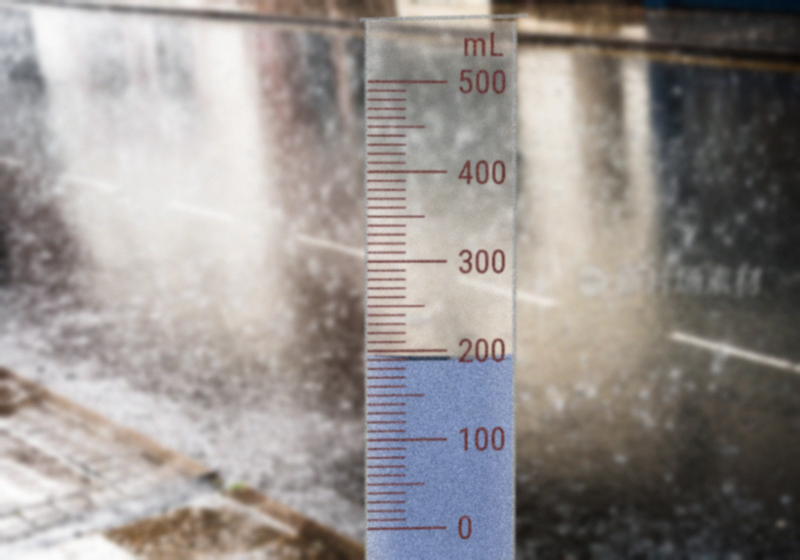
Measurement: 190mL
